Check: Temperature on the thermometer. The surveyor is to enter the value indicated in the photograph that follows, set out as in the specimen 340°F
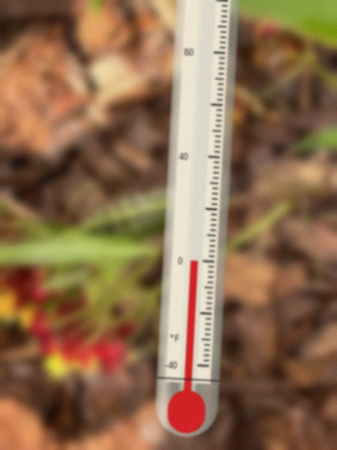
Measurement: 0°F
